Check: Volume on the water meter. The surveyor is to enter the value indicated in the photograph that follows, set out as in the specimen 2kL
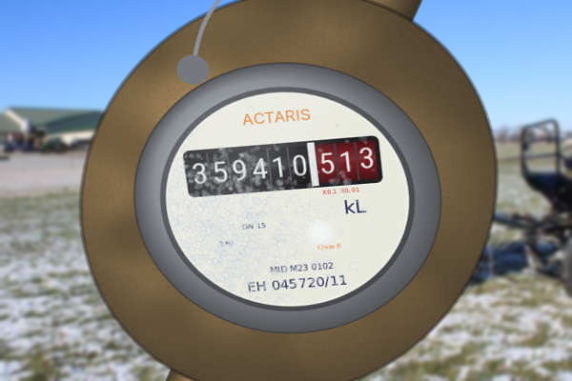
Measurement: 359410.513kL
